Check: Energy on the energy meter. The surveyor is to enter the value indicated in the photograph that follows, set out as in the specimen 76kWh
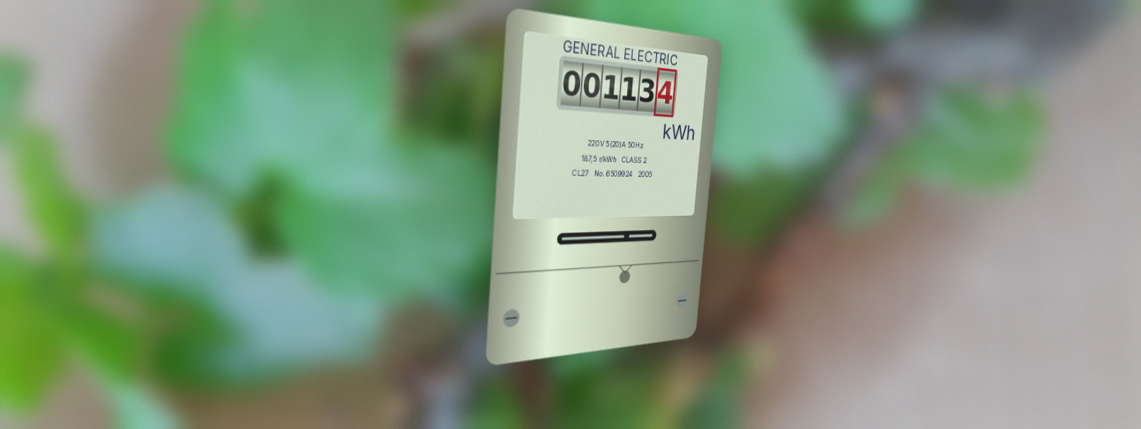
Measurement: 113.4kWh
